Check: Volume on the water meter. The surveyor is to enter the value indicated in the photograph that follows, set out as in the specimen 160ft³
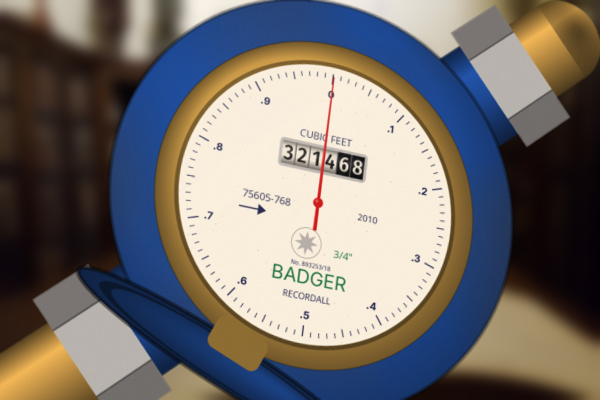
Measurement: 321468.00ft³
